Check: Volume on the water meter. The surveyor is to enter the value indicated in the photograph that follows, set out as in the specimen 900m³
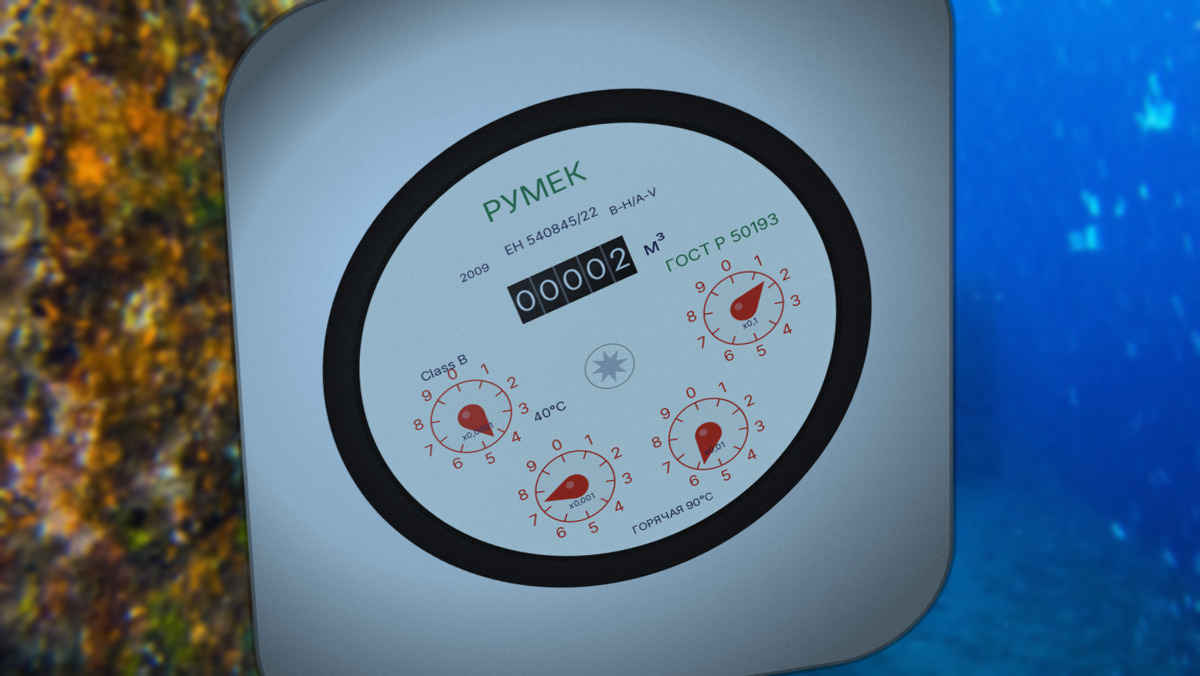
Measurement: 2.1574m³
